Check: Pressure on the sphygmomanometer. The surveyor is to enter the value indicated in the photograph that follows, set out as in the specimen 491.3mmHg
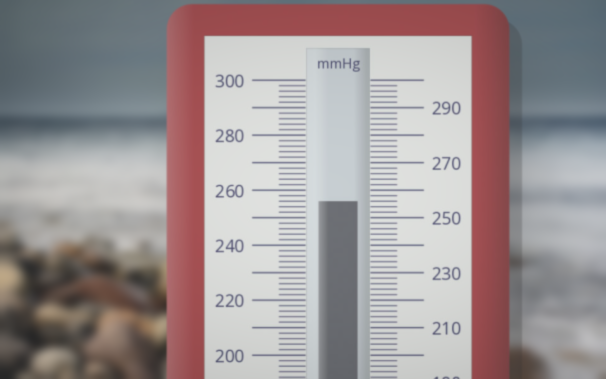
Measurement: 256mmHg
